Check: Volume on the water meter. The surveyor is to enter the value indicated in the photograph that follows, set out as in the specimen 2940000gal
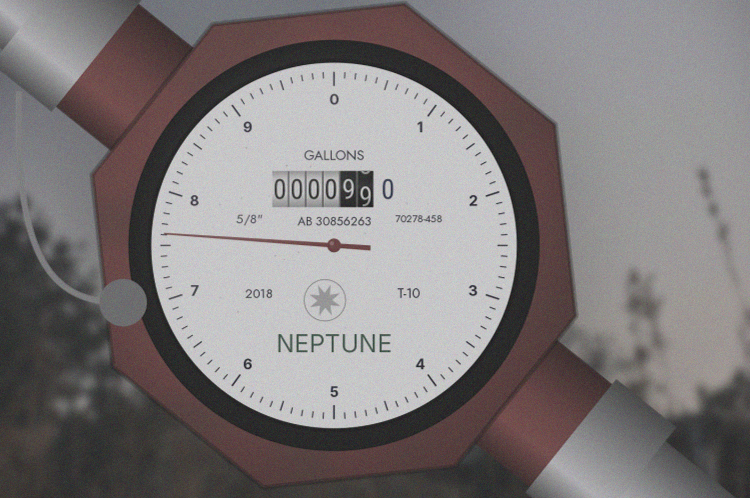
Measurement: 987.6gal
